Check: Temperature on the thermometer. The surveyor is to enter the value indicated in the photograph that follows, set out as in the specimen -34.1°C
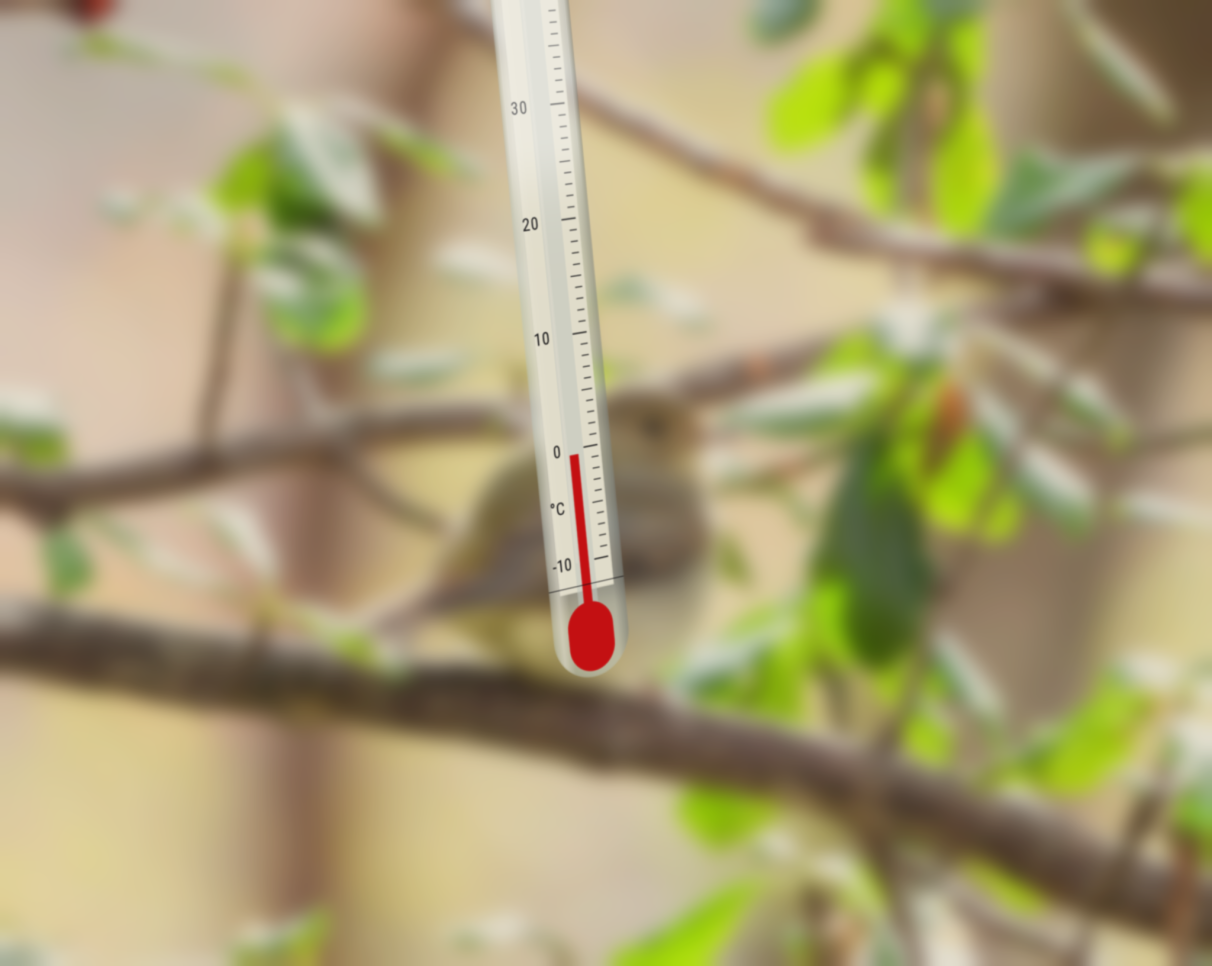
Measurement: -0.5°C
